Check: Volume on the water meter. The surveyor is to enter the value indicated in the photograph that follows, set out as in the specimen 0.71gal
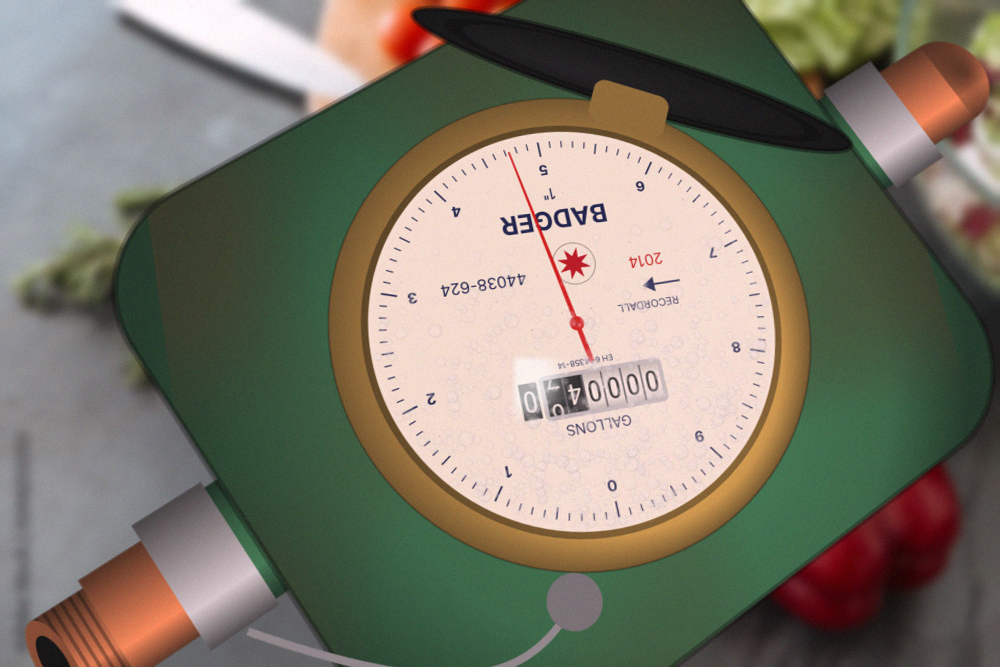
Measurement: 464.7gal
